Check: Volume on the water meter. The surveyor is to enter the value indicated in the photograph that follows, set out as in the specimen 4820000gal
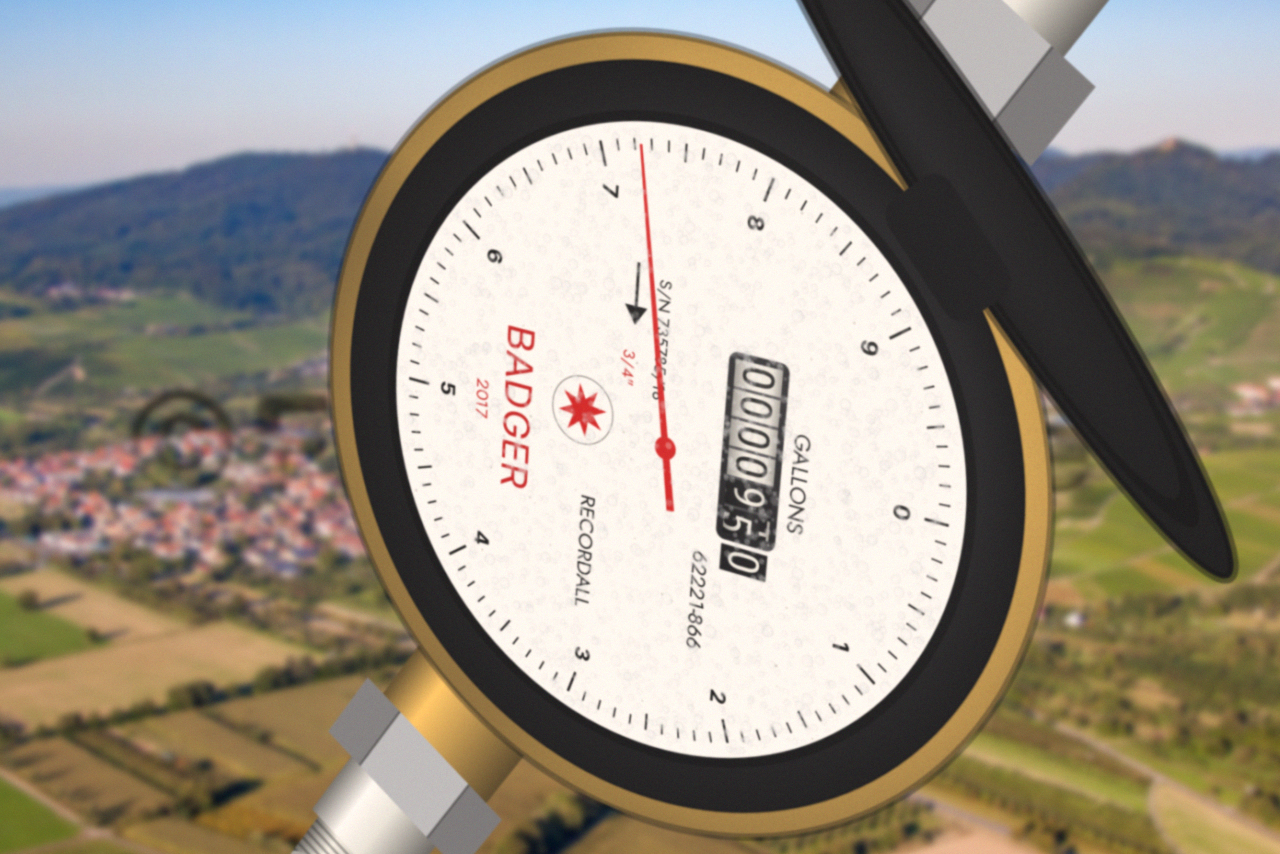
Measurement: 947.2gal
